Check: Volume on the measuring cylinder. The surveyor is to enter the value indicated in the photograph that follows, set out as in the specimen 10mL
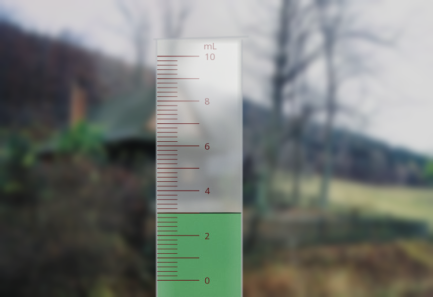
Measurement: 3mL
